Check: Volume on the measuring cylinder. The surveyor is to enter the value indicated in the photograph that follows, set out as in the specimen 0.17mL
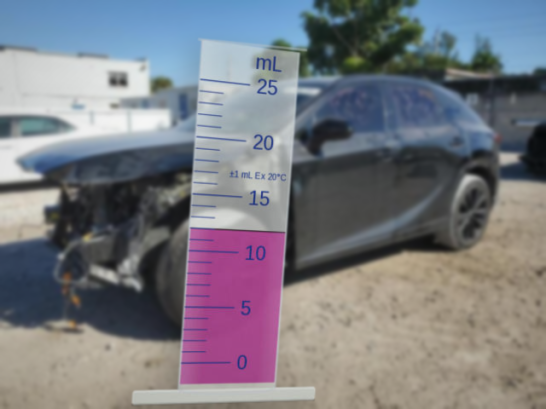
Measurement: 12mL
